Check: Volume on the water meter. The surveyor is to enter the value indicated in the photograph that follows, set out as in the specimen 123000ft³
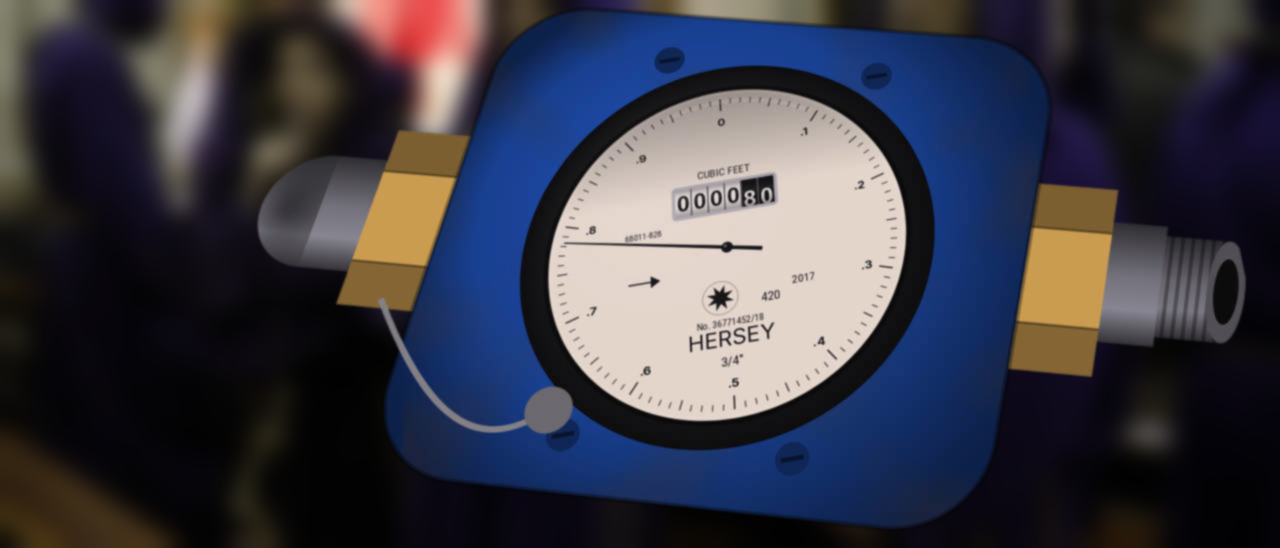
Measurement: 79.78ft³
